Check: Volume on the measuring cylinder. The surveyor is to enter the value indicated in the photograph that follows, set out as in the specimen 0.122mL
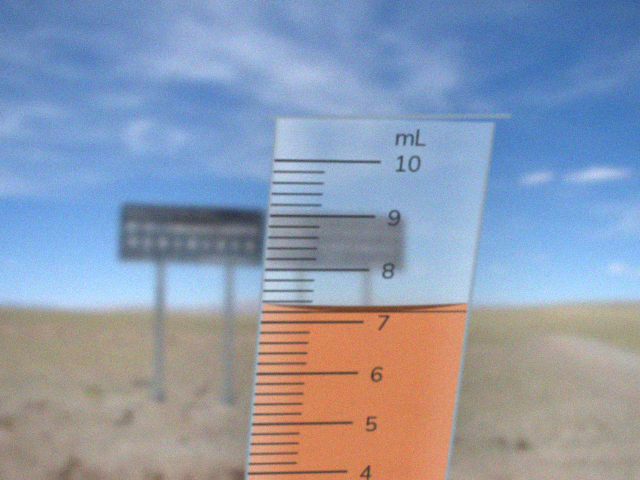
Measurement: 7.2mL
